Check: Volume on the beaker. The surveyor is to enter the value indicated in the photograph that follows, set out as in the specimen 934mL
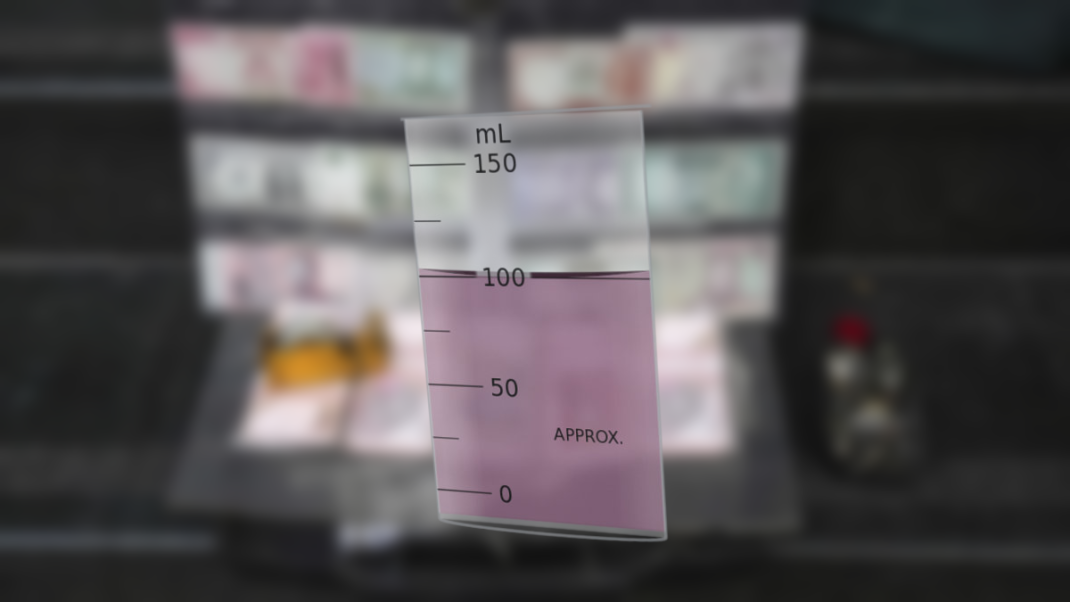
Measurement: 100mL
